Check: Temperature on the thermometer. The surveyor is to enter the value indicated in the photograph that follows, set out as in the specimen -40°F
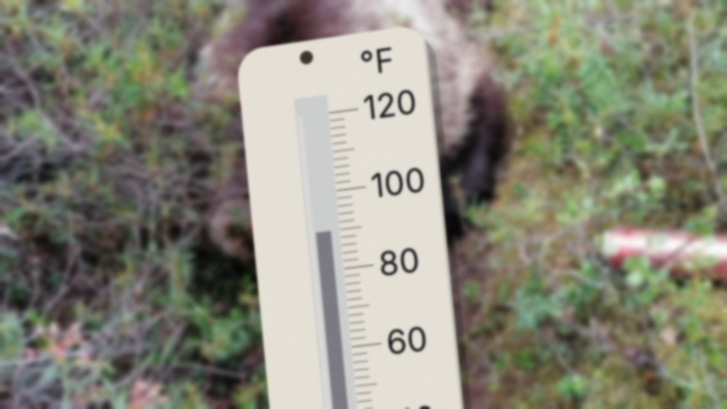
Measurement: 90°F
